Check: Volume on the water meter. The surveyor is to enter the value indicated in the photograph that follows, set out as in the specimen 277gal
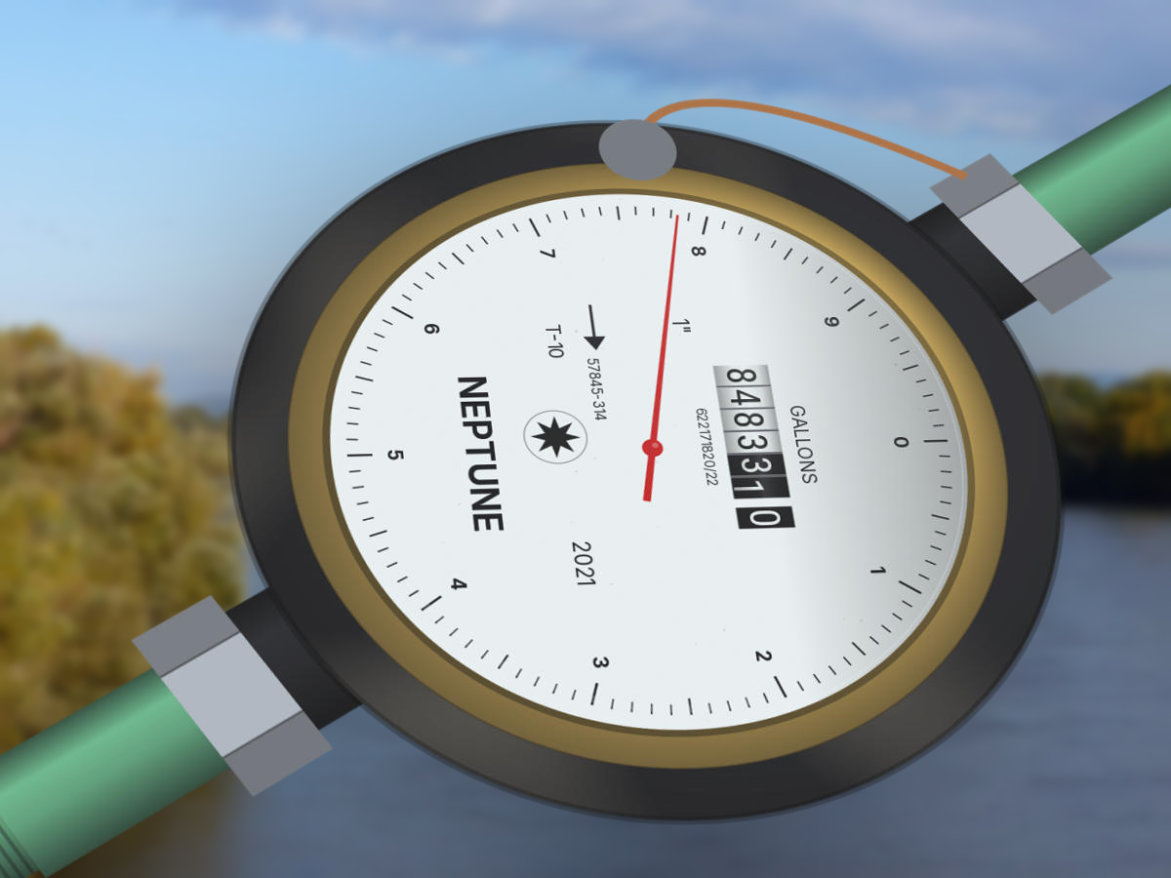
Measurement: 8483307.8gal
